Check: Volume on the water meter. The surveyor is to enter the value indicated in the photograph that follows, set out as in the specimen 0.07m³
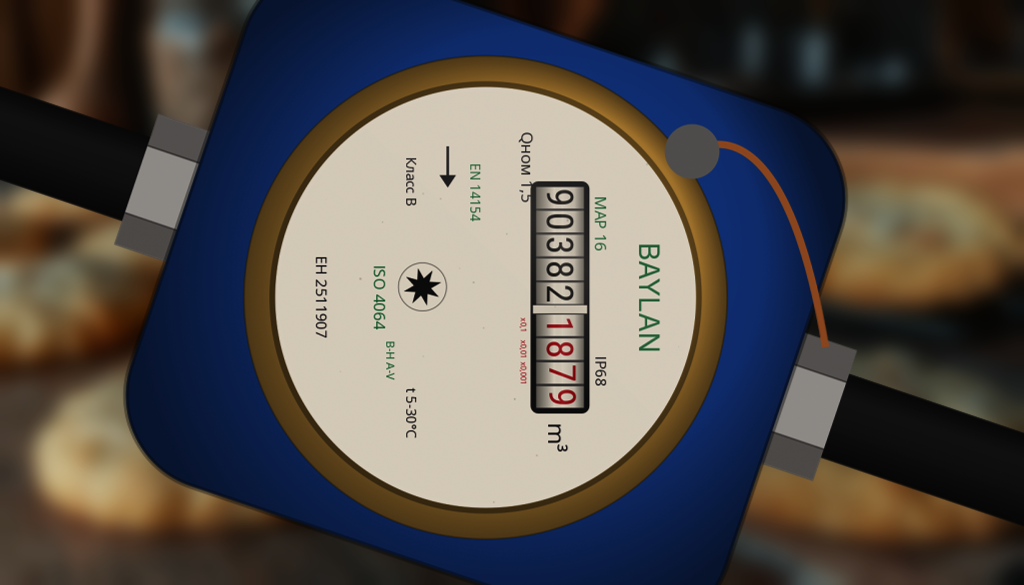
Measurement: 90382.1879m³
